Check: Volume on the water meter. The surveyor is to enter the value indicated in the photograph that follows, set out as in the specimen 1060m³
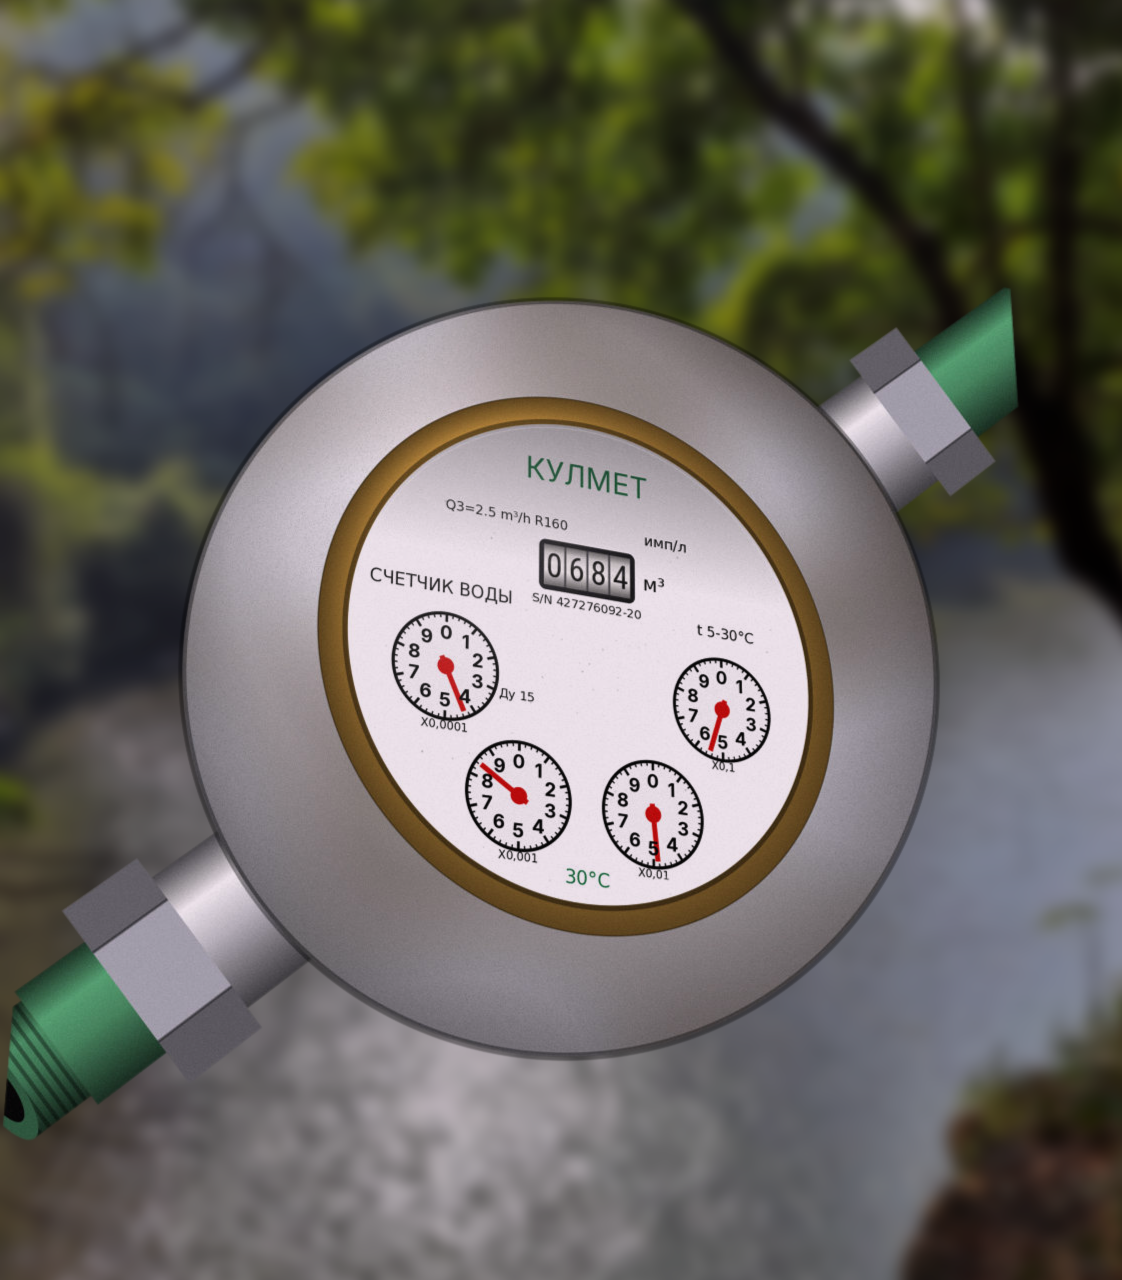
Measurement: 684.5484m³
